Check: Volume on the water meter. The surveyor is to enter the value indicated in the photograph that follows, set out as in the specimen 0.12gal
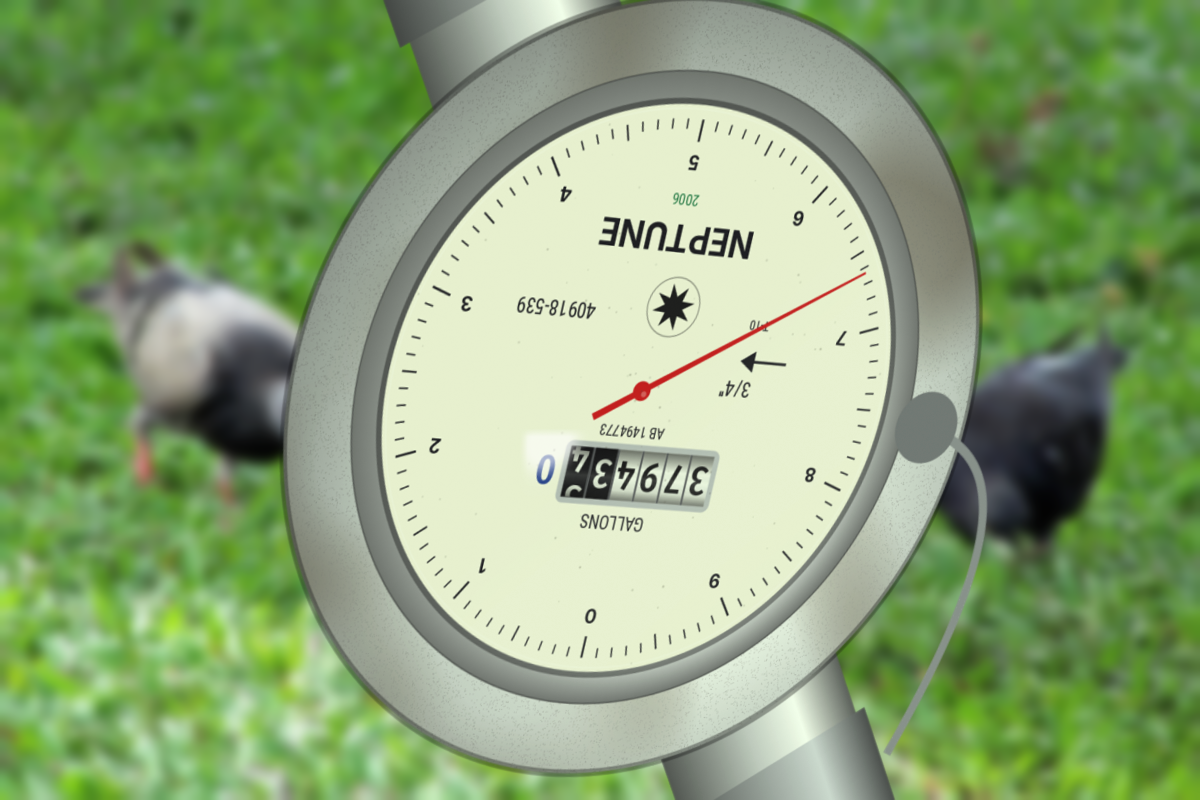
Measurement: 3794336.6gal
